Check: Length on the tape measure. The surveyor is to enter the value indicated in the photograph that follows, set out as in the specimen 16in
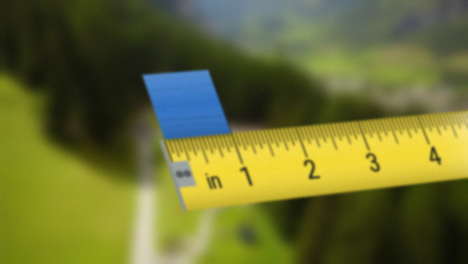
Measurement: 1in
